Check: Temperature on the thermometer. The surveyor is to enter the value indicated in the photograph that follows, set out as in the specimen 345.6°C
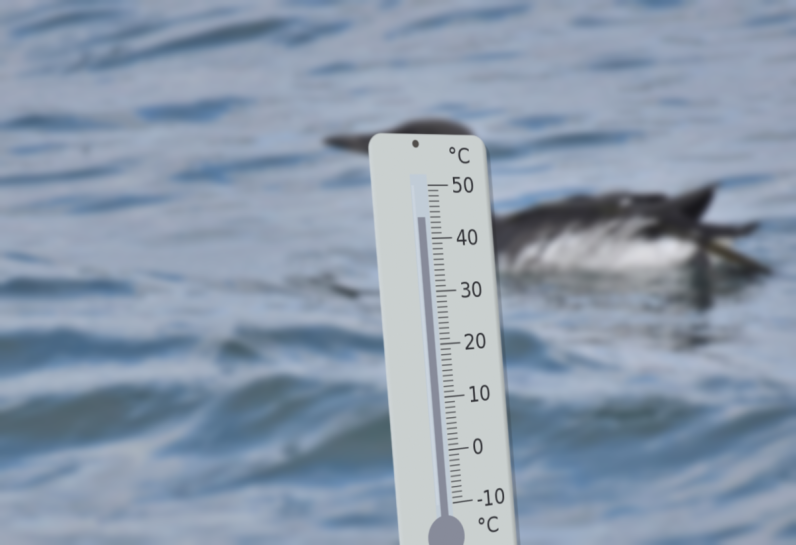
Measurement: 44°C
